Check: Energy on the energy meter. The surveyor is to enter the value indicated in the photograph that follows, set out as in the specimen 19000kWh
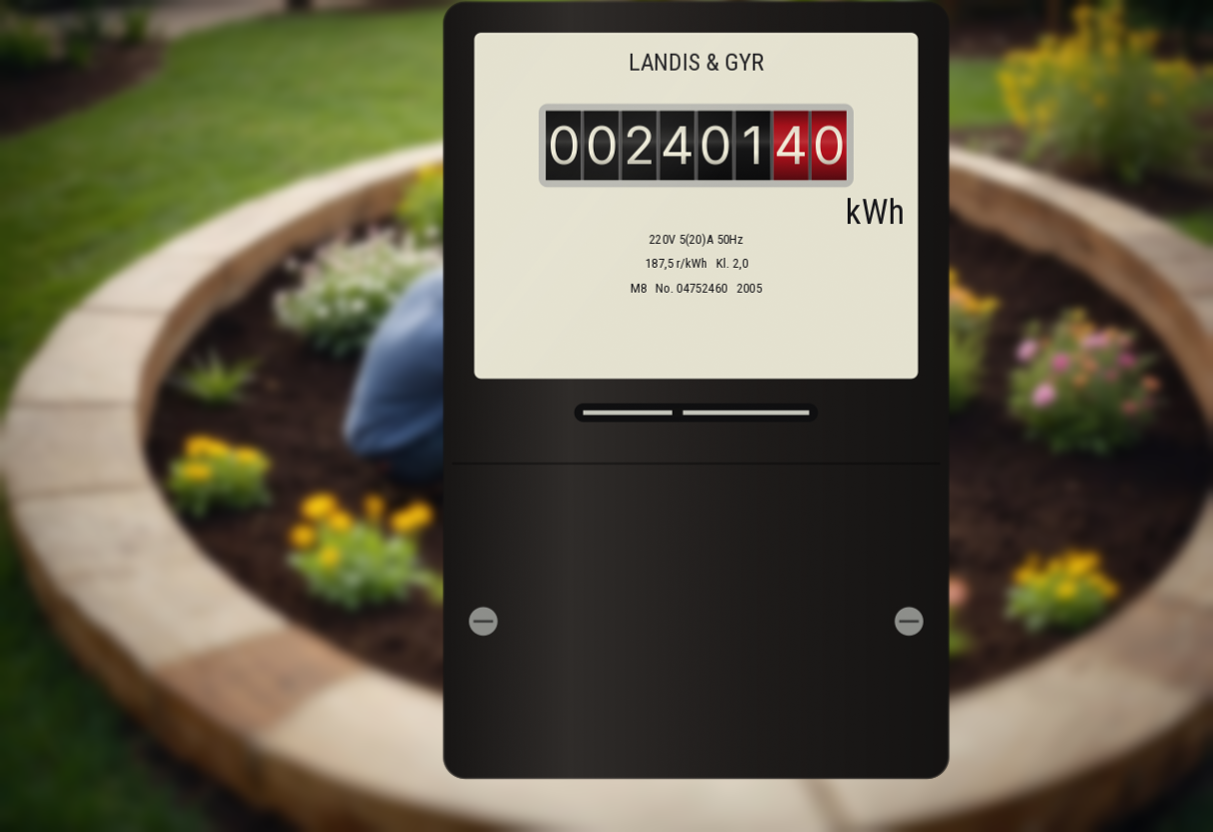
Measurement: 2401.40kWh
